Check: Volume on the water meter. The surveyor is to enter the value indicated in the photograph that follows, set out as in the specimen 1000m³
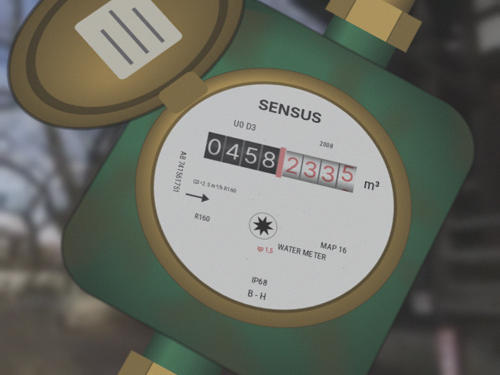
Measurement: 458.2335m³
